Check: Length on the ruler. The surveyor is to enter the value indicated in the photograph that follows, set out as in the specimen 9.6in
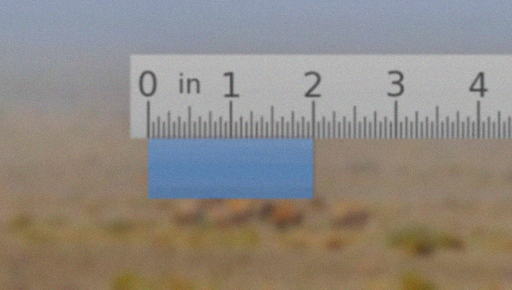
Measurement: 2in
